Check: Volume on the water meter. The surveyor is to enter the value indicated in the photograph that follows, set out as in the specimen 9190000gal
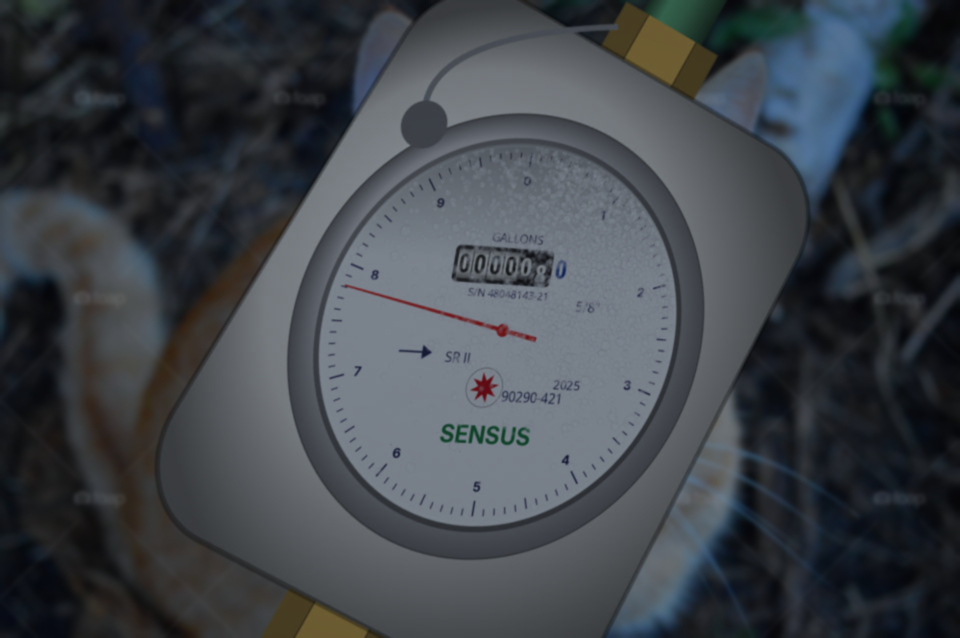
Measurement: 77.8gal
